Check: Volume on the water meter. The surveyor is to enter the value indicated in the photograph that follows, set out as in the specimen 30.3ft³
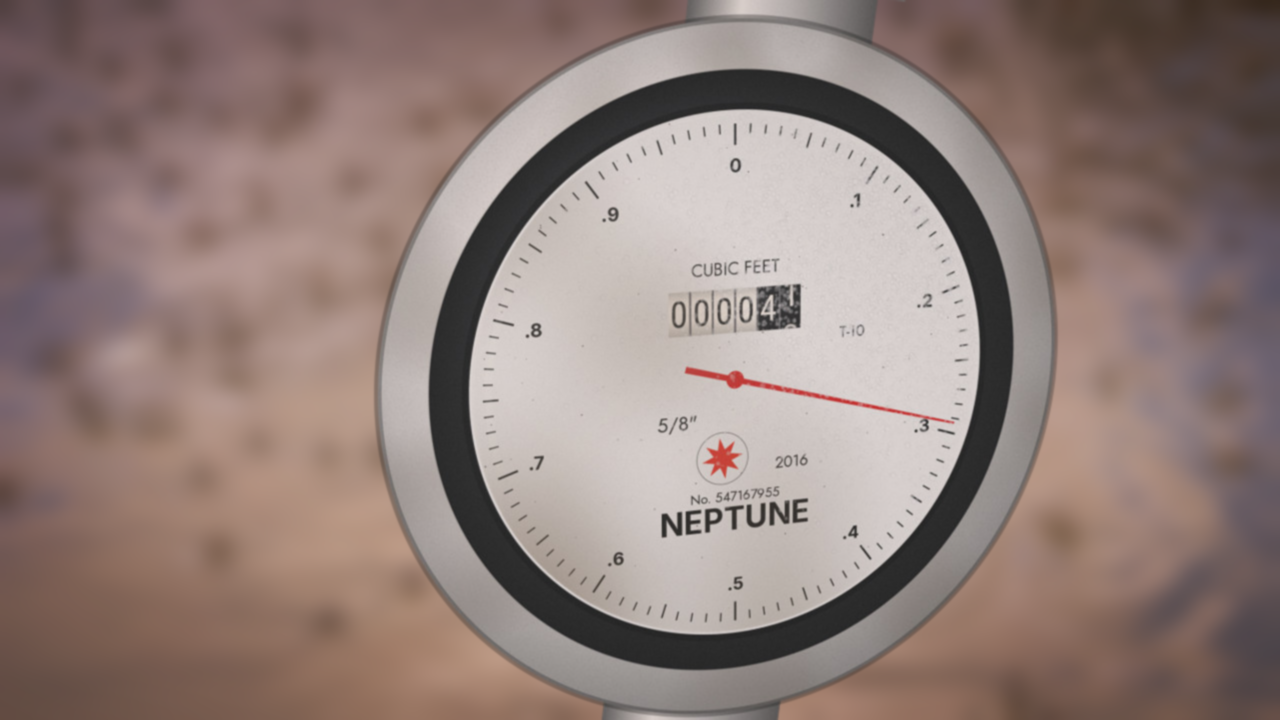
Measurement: 41.29ft³
